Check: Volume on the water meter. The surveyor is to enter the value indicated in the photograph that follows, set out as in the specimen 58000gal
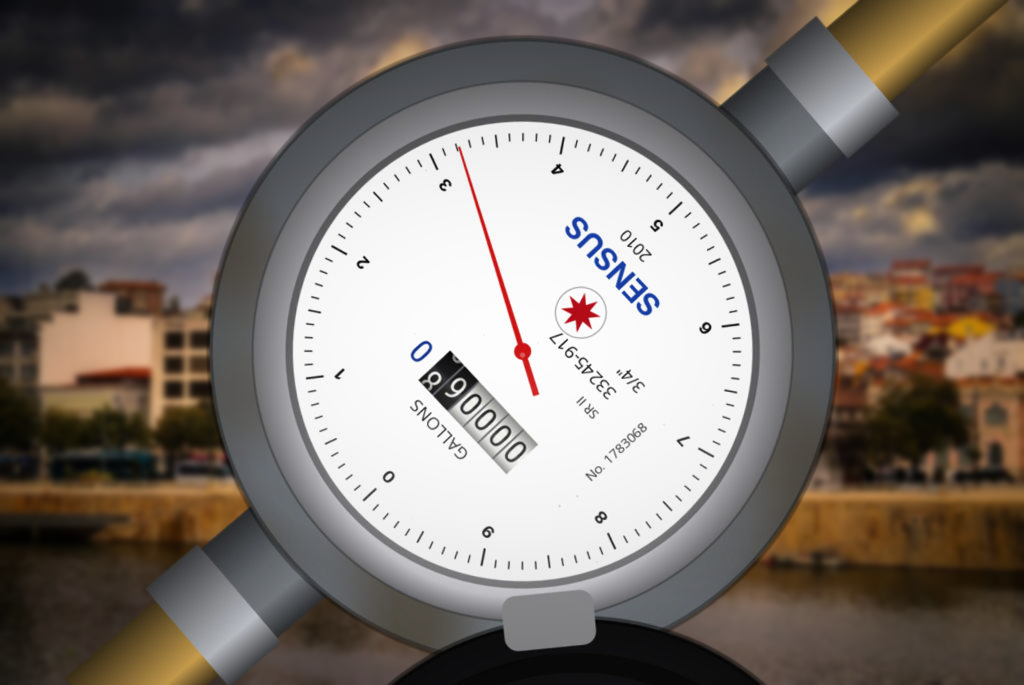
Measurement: 683.2gal
